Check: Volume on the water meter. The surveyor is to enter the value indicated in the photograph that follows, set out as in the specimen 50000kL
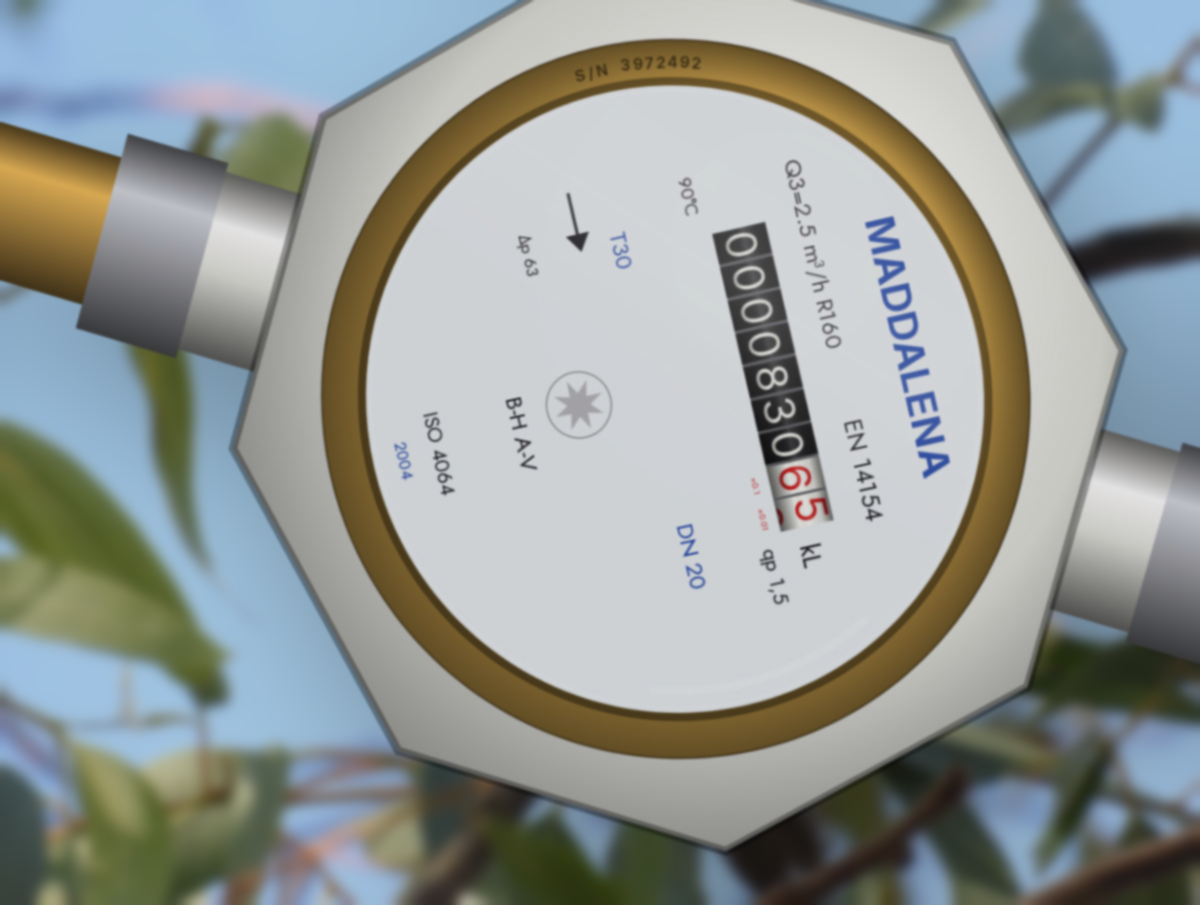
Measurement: 830.65kL
